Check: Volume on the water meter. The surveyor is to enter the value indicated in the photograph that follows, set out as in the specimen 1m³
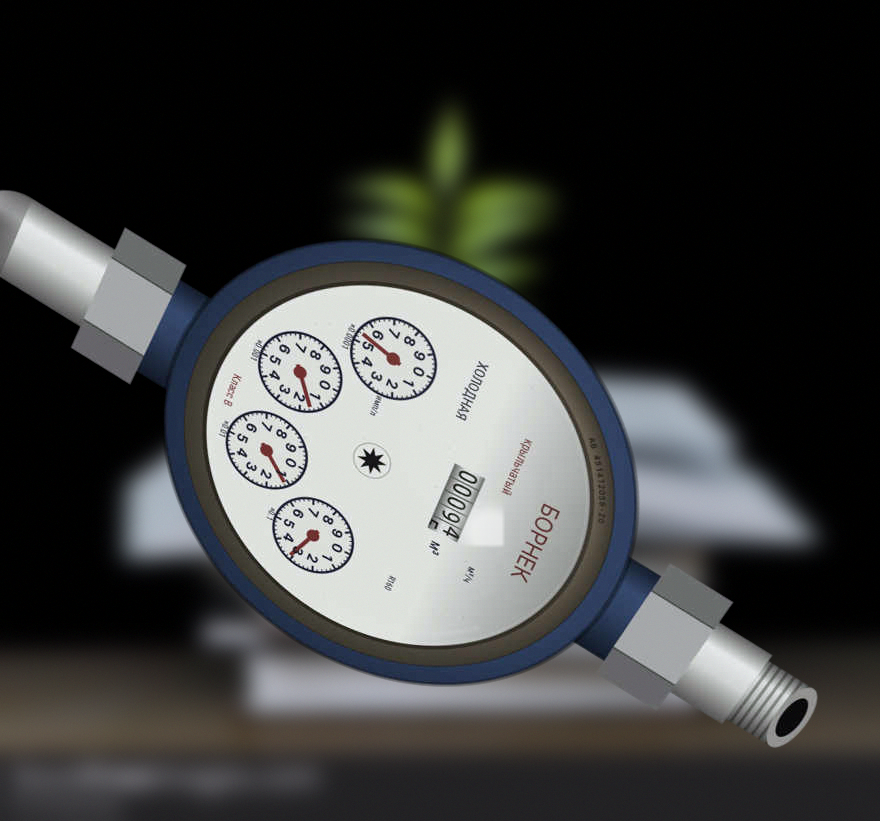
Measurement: 94.3115m³
